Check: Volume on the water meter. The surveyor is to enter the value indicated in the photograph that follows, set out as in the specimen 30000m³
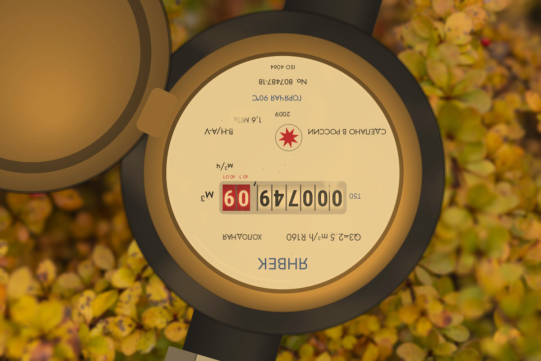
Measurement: 749.09m³
